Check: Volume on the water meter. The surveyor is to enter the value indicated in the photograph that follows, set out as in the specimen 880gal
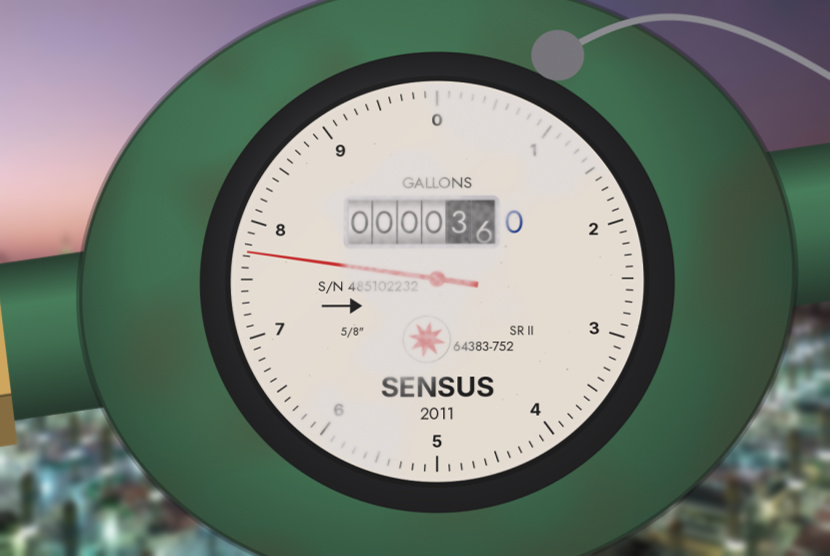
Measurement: 357.7gal
